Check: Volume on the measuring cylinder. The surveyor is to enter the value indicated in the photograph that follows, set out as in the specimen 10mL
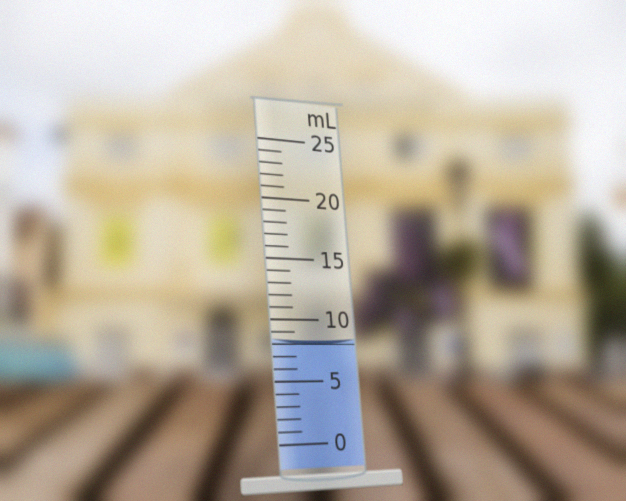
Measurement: 8mL
